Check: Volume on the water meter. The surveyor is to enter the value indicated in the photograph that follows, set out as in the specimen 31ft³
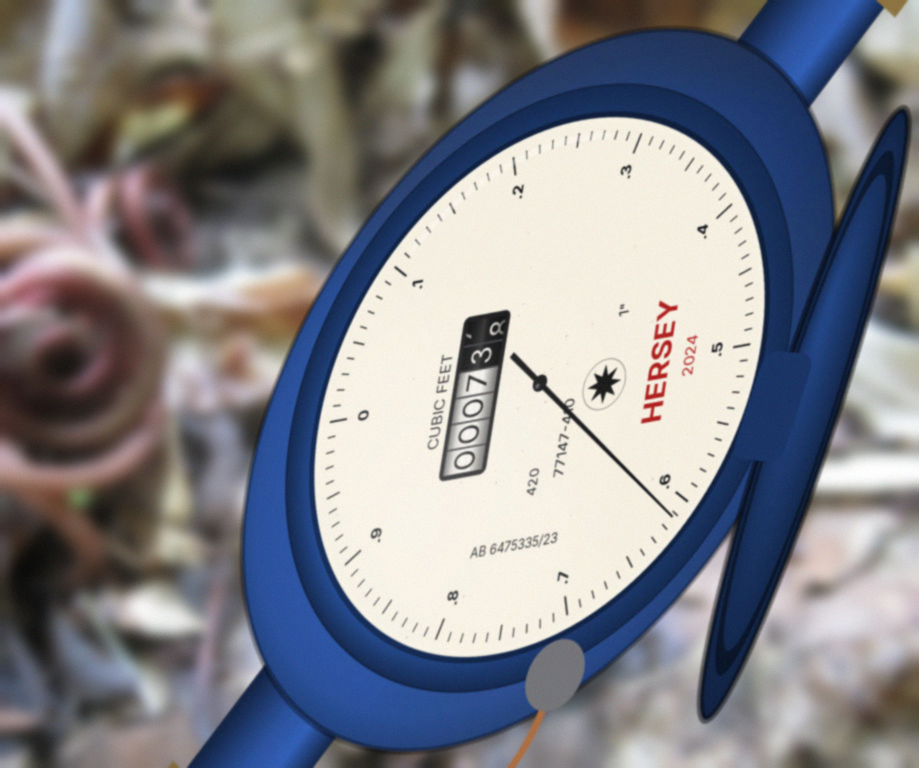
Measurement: 737.61ft³
